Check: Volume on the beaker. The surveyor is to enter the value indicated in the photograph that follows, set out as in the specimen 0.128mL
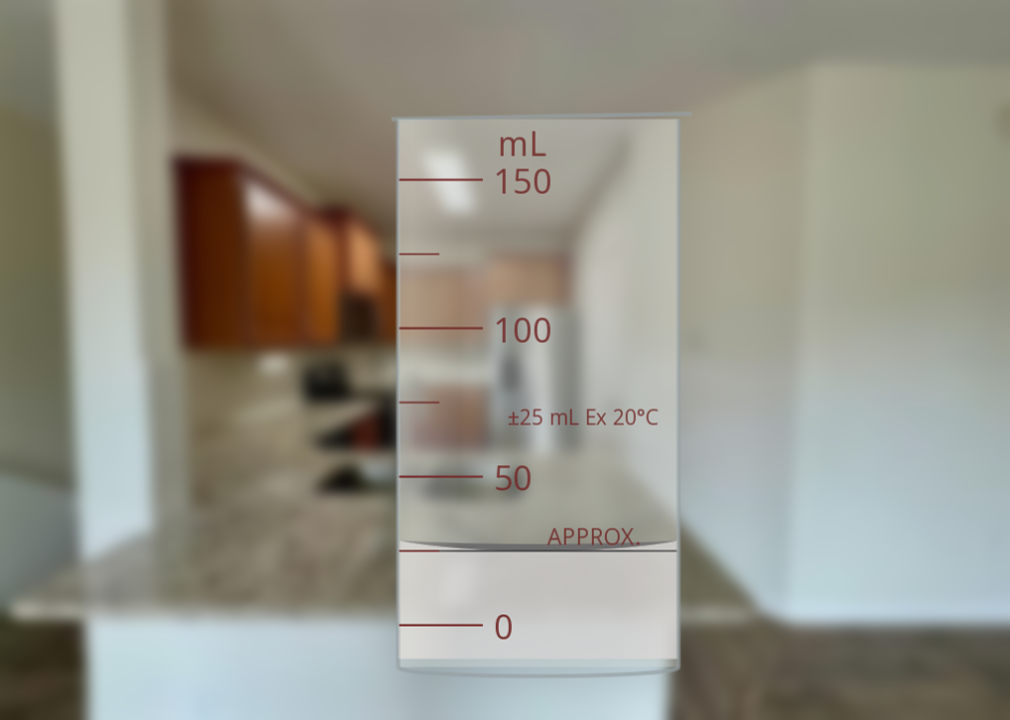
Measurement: 25mL
